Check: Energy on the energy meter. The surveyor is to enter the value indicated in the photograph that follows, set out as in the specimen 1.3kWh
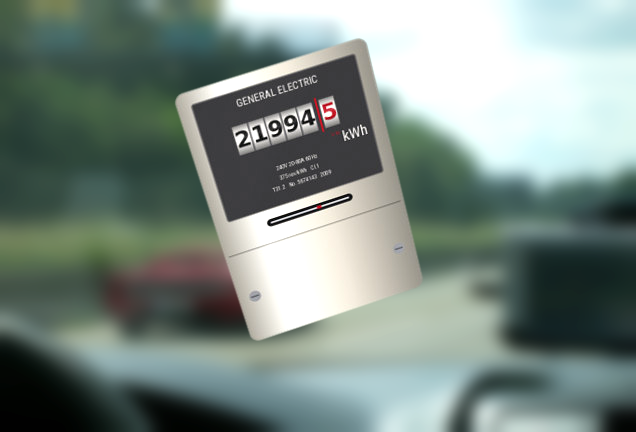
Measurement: 21994.5kWh
